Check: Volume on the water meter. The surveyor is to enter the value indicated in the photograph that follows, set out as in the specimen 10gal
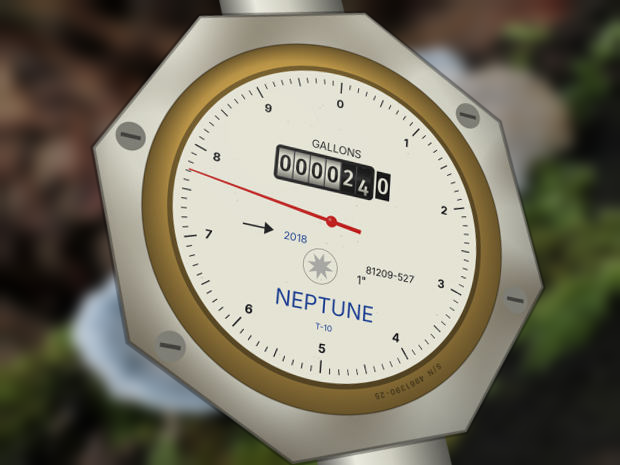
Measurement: 237.7gal
